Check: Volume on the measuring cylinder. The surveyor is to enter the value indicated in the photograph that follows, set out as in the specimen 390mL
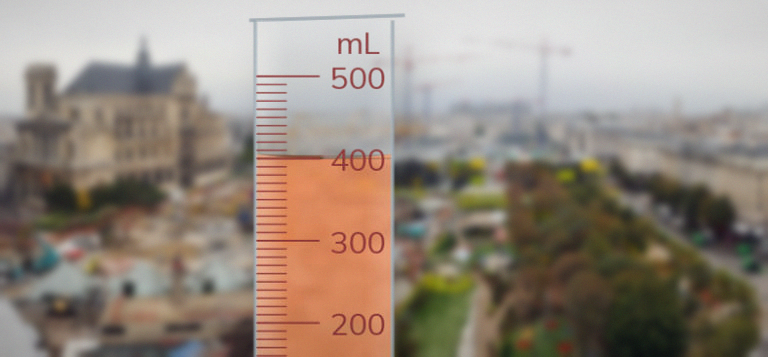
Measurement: 400mL
